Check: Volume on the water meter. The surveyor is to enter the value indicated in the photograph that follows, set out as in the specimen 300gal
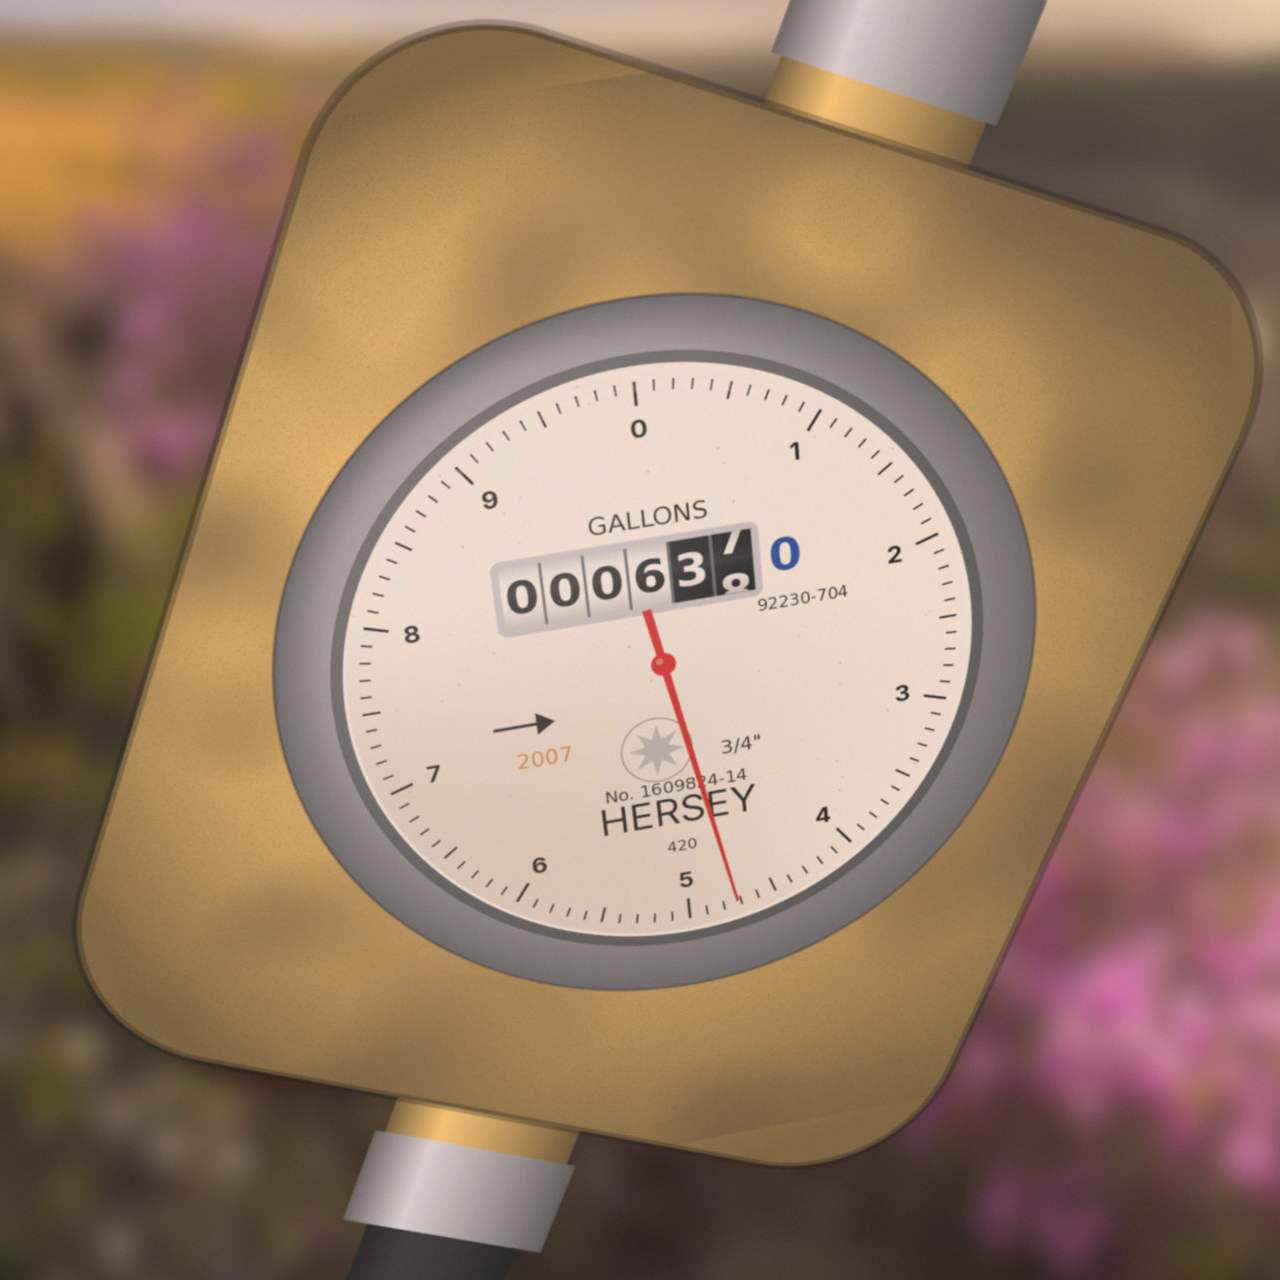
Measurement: 6374.7gal
